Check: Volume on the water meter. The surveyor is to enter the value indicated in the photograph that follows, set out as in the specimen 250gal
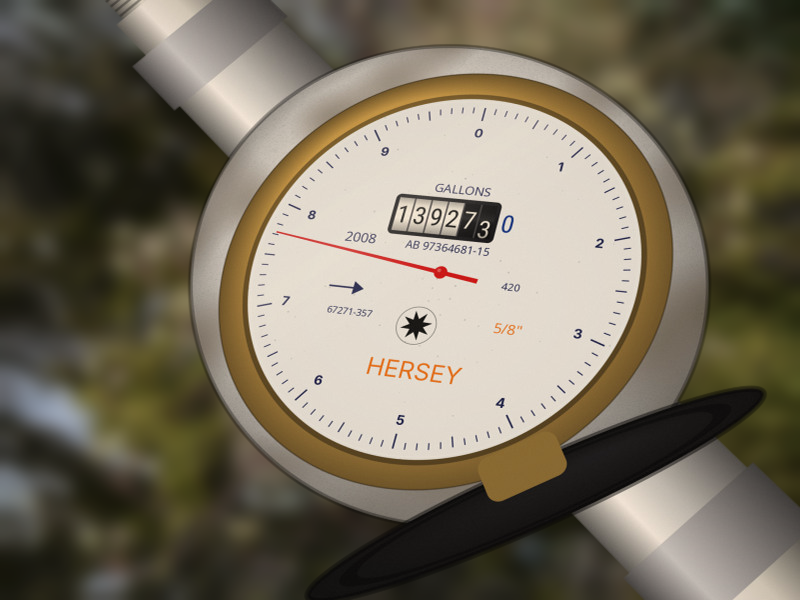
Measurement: 1392727.7gal
